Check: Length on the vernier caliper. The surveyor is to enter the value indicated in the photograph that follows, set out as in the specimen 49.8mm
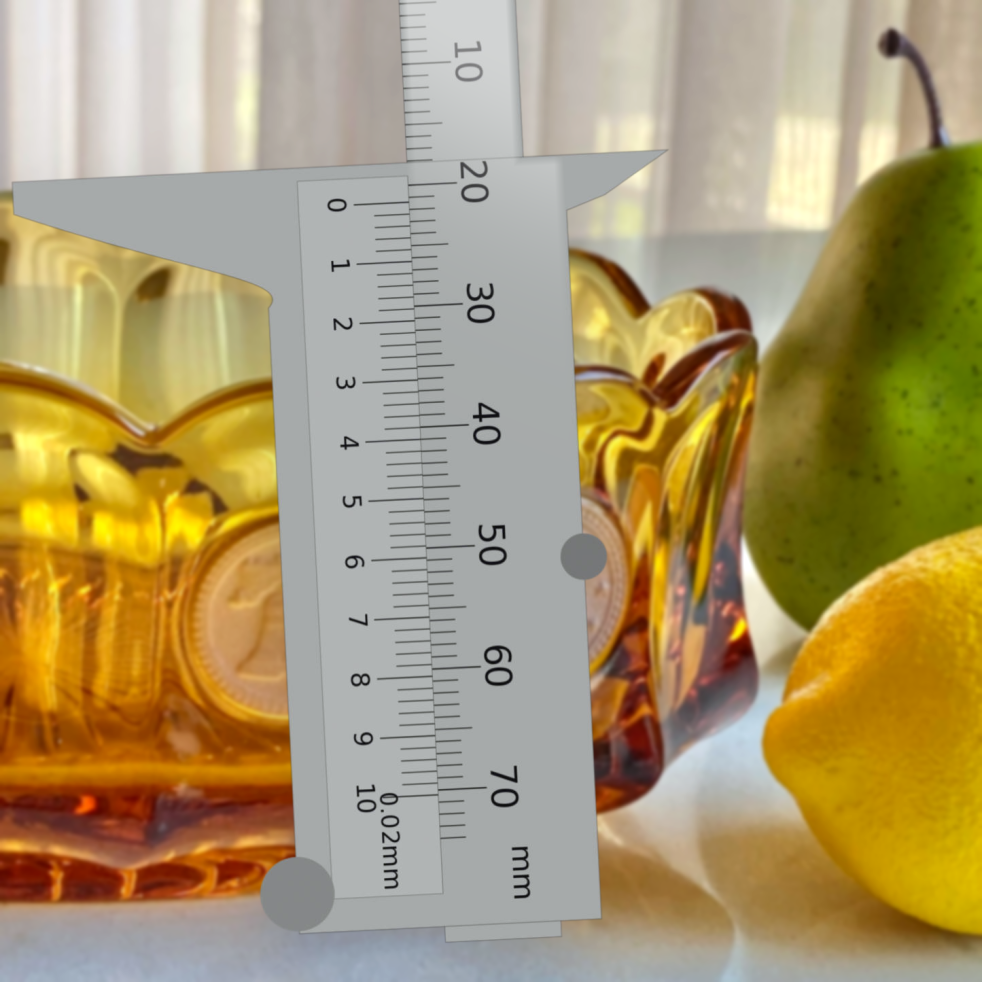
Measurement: 21.4mm
